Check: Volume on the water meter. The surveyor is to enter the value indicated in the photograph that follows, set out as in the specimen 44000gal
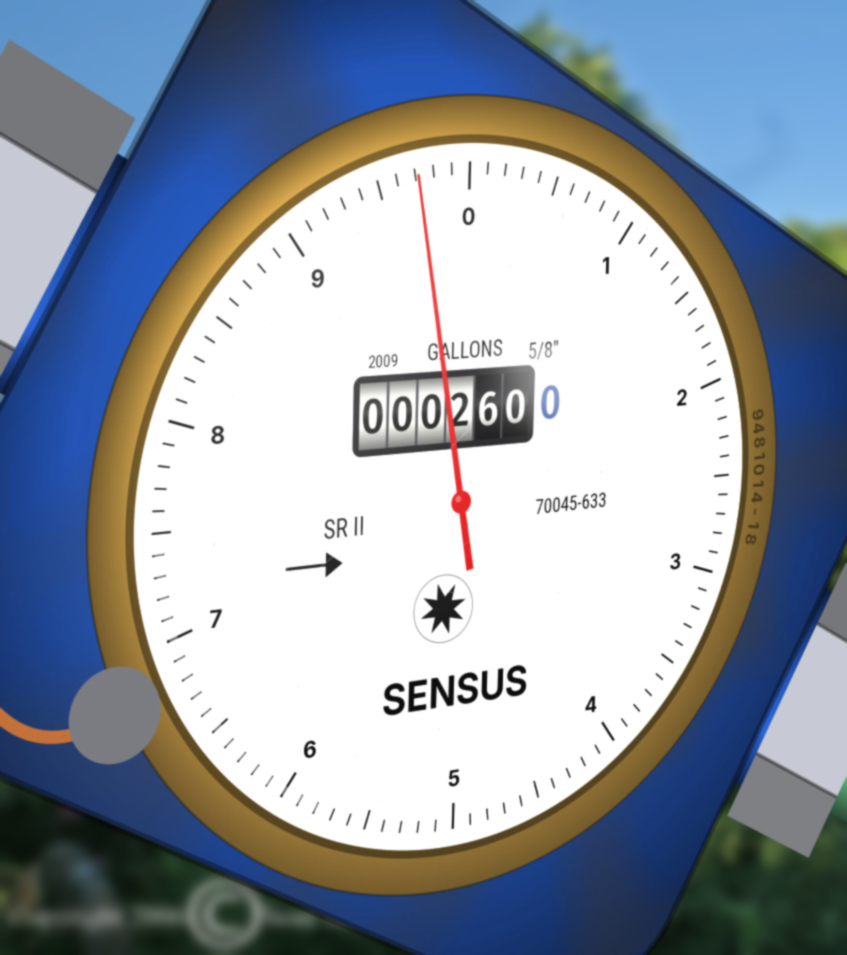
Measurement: 2599.7gal
